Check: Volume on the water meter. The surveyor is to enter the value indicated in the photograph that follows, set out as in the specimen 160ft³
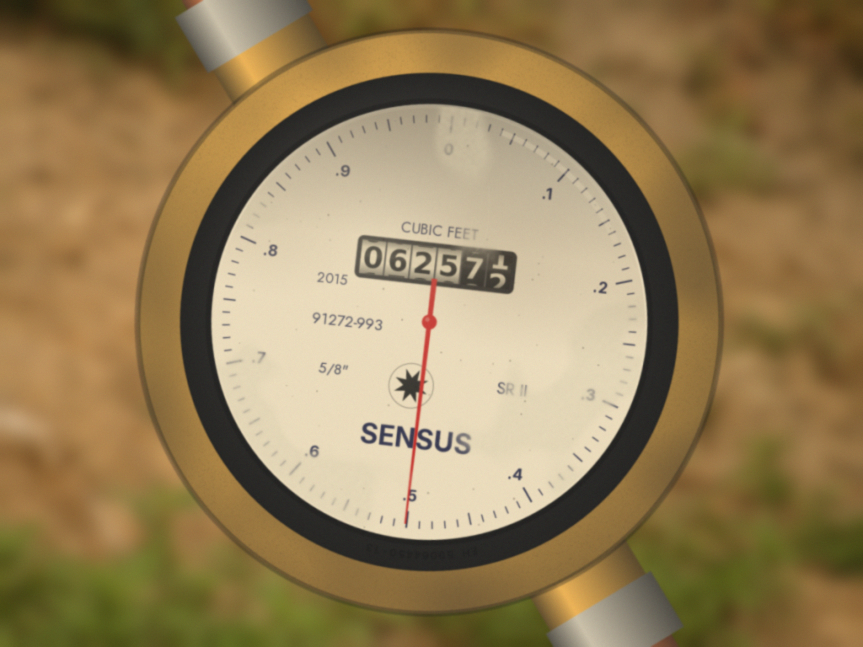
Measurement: 62571.50ft³
